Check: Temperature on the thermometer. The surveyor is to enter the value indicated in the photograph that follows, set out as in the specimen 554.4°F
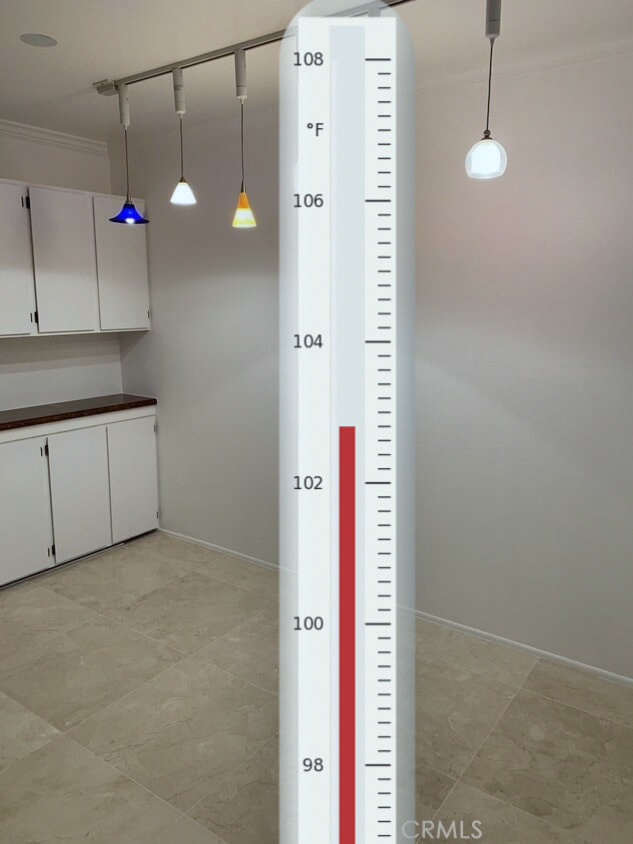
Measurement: 102.8°F
